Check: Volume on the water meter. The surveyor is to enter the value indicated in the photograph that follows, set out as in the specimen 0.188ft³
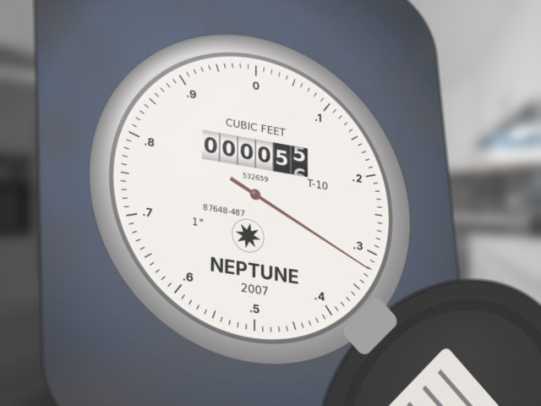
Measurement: 55.32ft³
